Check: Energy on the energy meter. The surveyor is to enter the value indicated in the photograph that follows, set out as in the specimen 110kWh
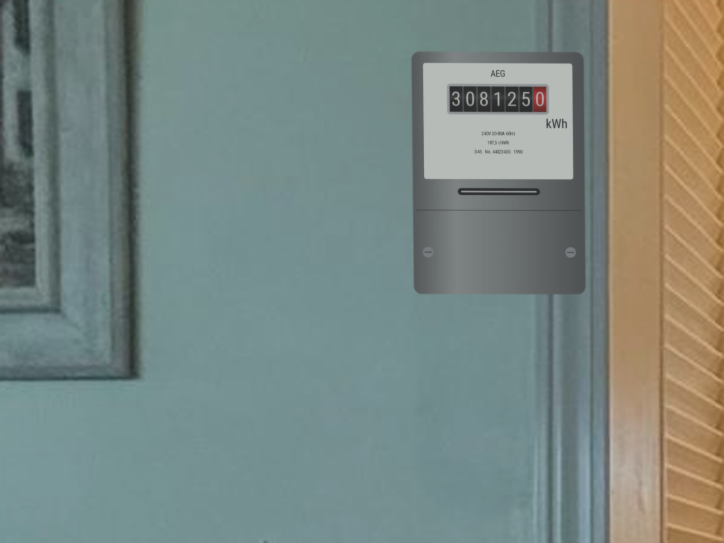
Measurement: 308125.0kWh
